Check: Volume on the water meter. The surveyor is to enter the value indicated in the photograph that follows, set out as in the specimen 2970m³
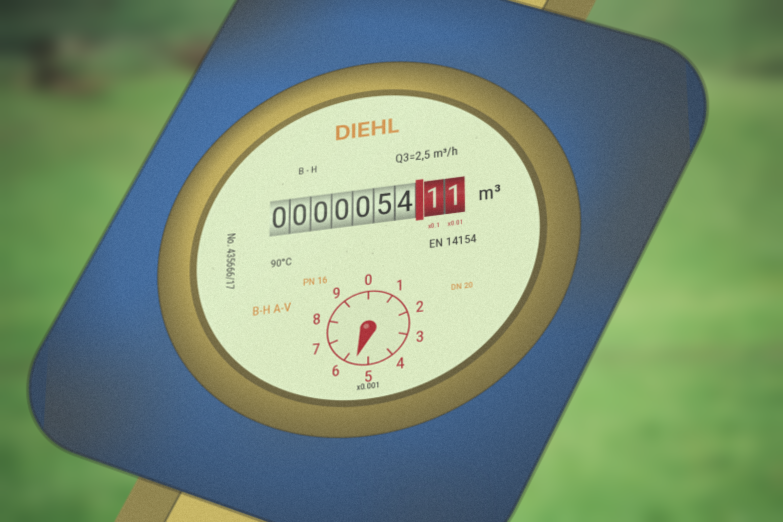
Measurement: 54.115m³
